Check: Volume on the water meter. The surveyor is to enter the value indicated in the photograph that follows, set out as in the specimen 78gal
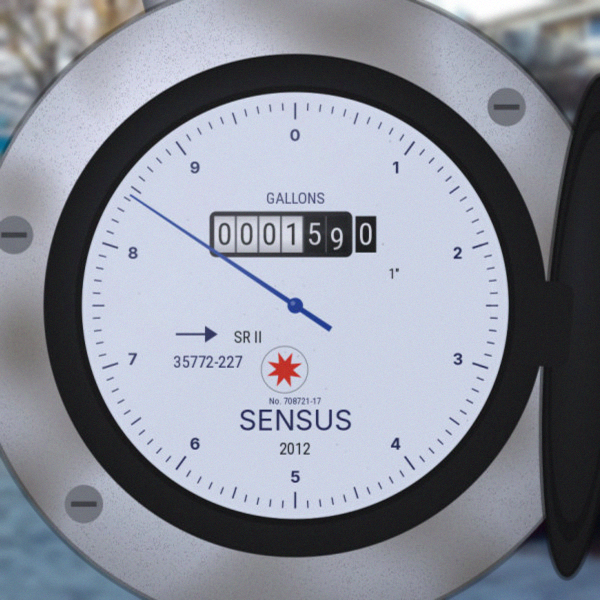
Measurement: 1588.4gal
